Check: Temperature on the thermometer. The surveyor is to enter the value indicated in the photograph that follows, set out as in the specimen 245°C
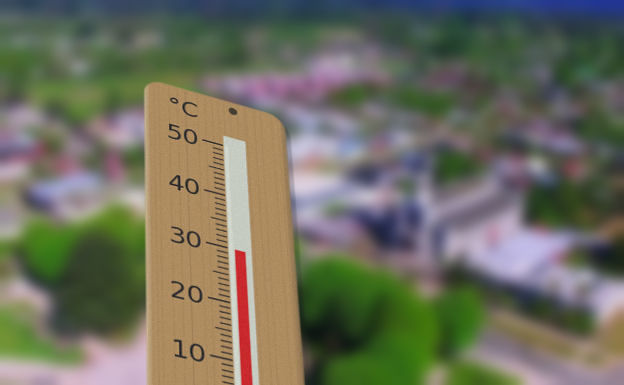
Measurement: 30°C
